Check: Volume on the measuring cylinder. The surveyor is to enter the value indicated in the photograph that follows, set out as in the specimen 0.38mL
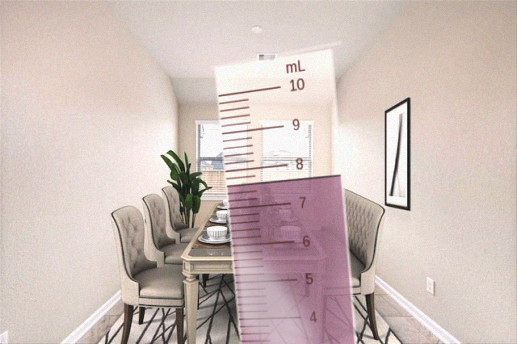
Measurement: 7.6mL
